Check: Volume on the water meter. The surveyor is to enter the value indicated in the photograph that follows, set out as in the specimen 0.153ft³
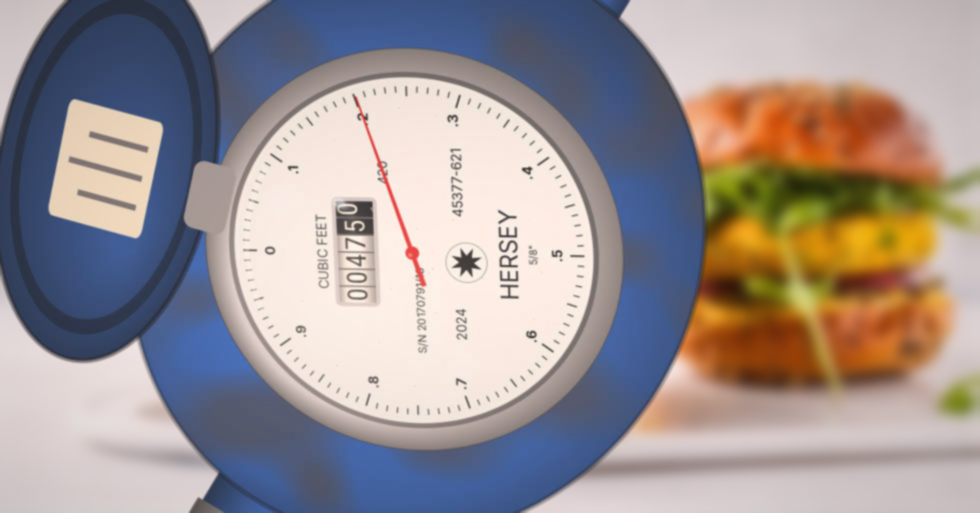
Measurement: 4750.20ft³
